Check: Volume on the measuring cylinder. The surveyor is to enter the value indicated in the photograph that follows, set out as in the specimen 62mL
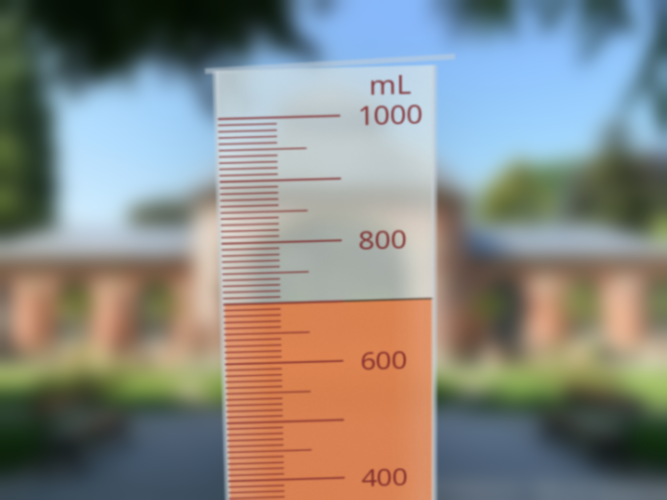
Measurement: 700mL
